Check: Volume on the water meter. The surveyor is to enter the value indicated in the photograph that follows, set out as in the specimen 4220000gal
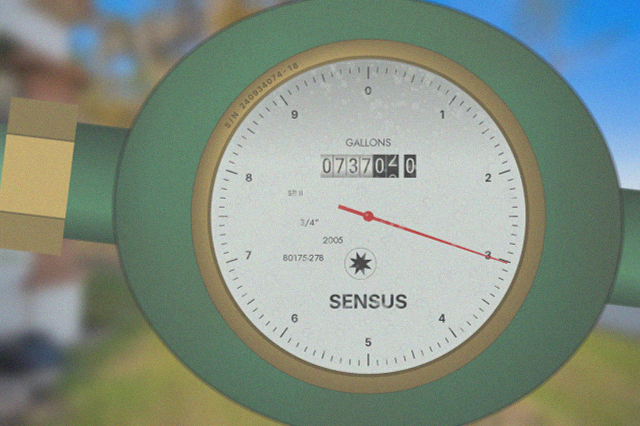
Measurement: 737023.0gal
